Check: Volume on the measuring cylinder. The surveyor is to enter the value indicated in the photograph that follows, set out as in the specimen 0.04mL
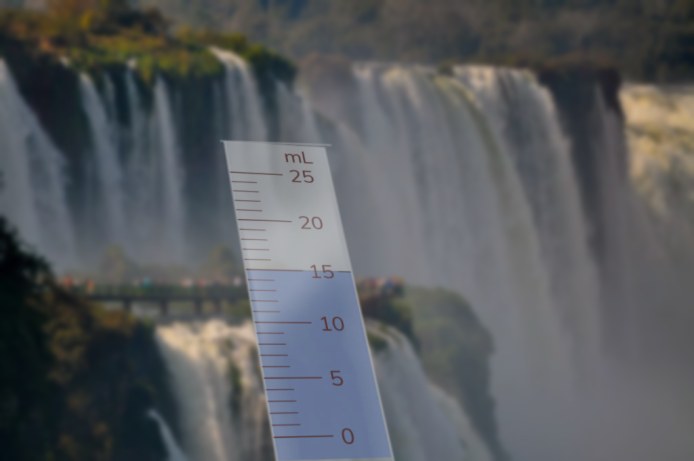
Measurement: 15mL
